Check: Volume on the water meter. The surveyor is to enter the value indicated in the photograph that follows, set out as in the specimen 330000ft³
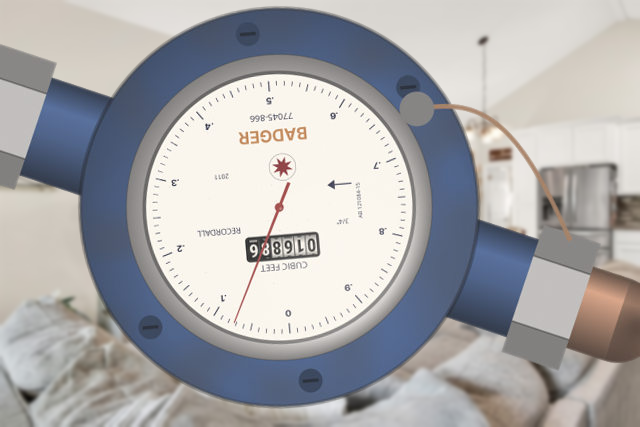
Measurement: 16886.07ft³
